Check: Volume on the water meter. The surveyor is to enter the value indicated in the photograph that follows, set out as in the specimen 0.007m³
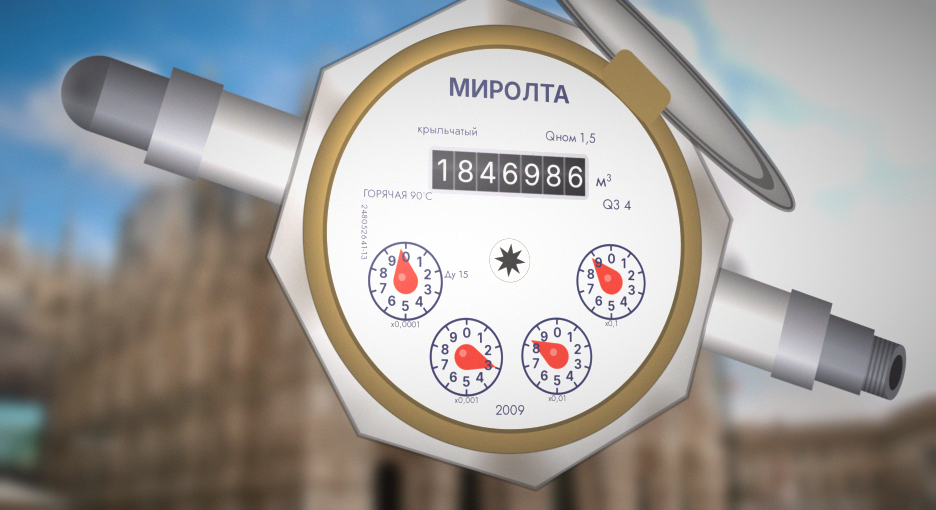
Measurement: 1846986.8829m³
